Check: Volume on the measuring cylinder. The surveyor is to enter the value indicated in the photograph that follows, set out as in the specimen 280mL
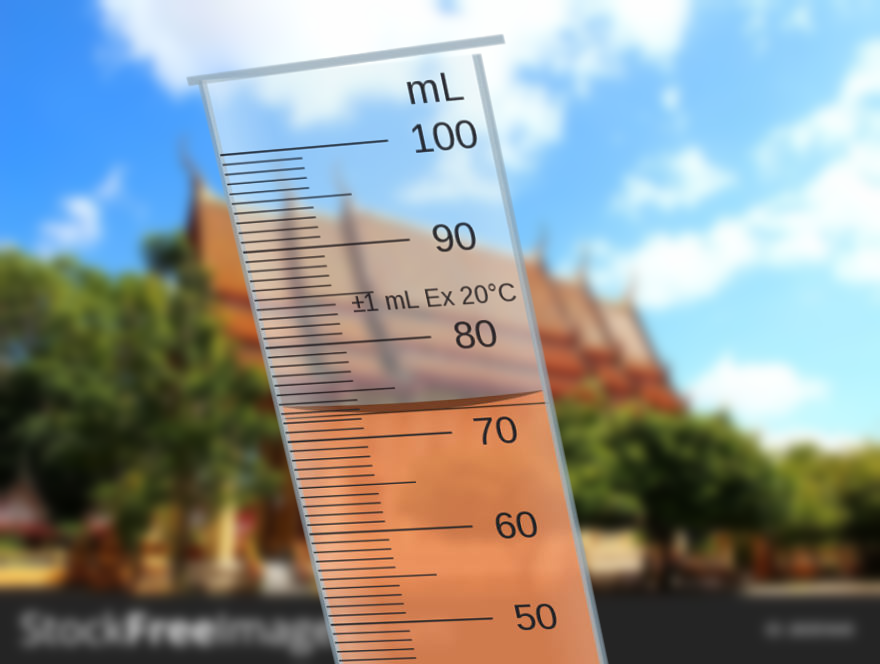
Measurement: 72.5mL
